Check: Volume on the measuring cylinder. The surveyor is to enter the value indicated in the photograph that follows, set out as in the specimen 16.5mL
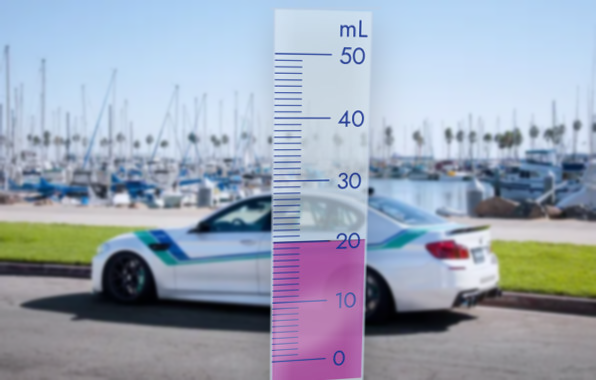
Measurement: 20mL
